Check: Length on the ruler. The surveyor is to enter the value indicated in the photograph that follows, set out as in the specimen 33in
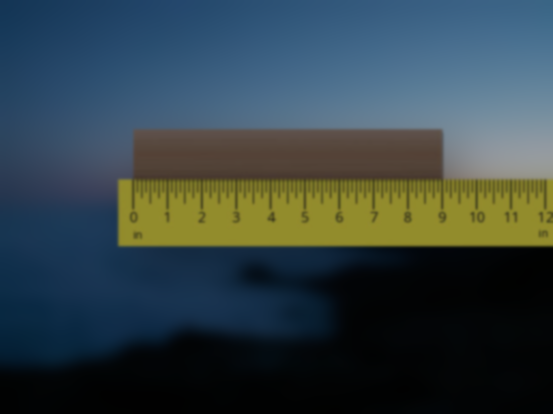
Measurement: 9in
